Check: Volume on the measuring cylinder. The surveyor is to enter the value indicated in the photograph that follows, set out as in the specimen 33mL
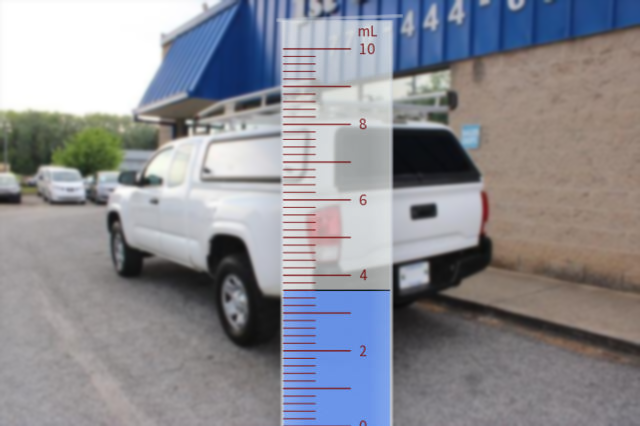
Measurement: 3.6mL
